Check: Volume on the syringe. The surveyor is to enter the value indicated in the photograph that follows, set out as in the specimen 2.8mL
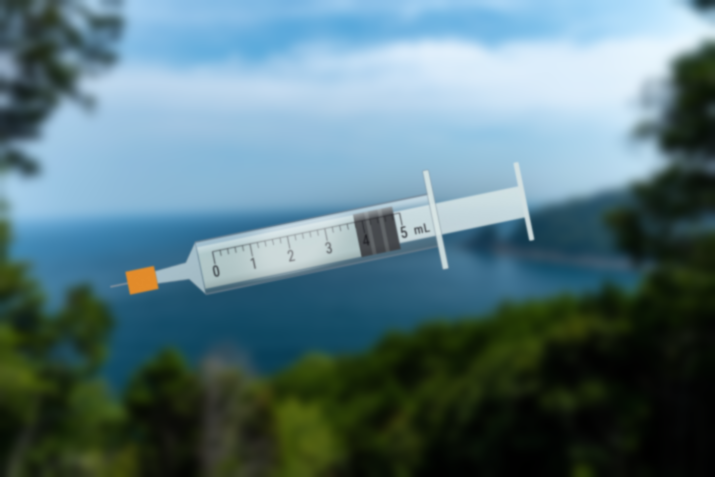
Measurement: 3.8mL
